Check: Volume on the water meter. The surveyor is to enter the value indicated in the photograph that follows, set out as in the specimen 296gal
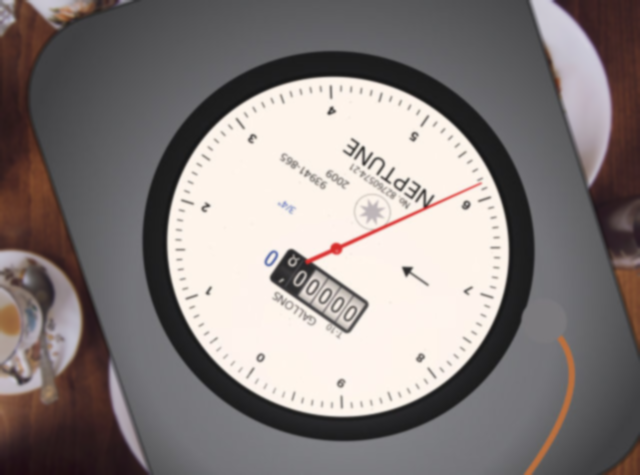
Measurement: 75.8gal
